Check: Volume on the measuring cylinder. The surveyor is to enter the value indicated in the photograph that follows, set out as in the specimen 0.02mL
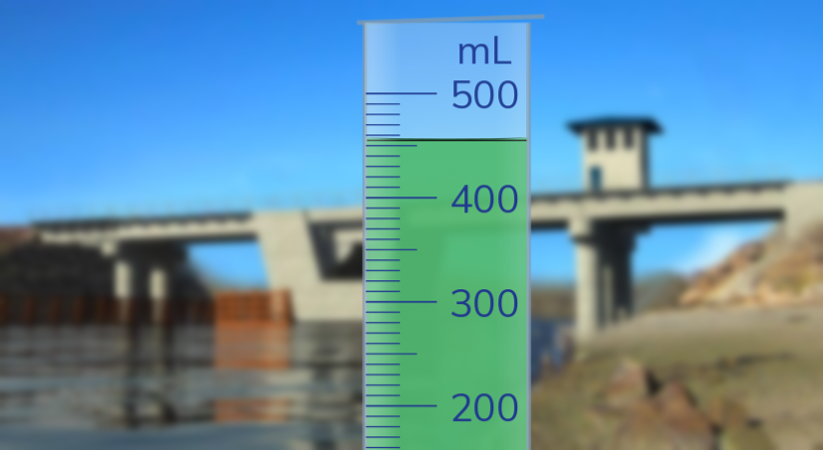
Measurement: 455mL
